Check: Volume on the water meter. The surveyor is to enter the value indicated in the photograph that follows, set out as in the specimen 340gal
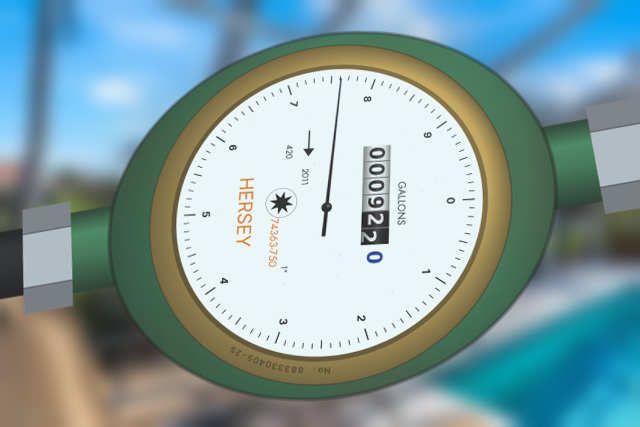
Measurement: 9217.6gal
